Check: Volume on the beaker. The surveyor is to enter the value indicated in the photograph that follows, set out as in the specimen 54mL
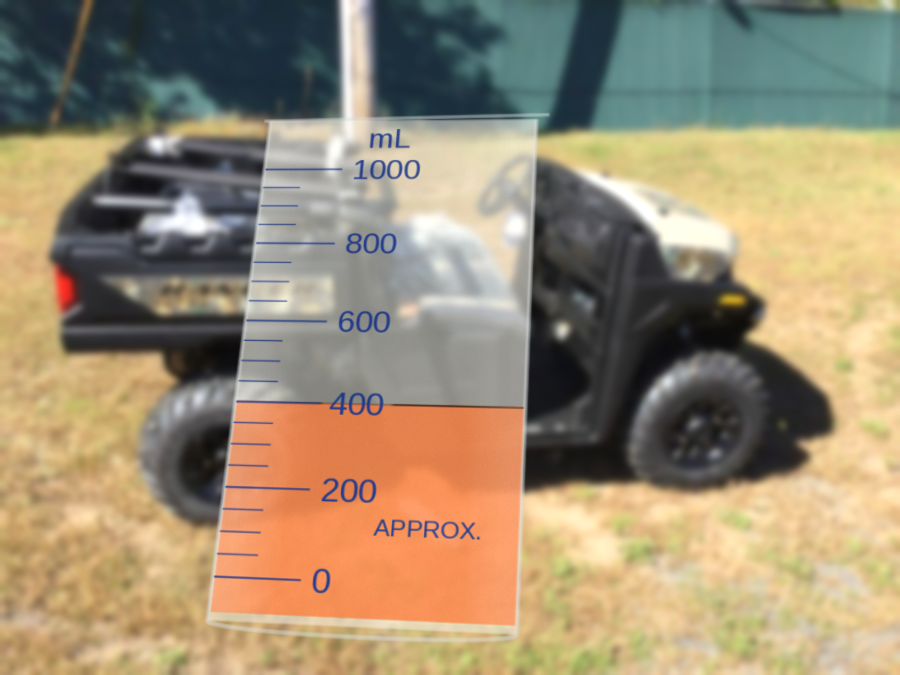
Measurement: 400mL
